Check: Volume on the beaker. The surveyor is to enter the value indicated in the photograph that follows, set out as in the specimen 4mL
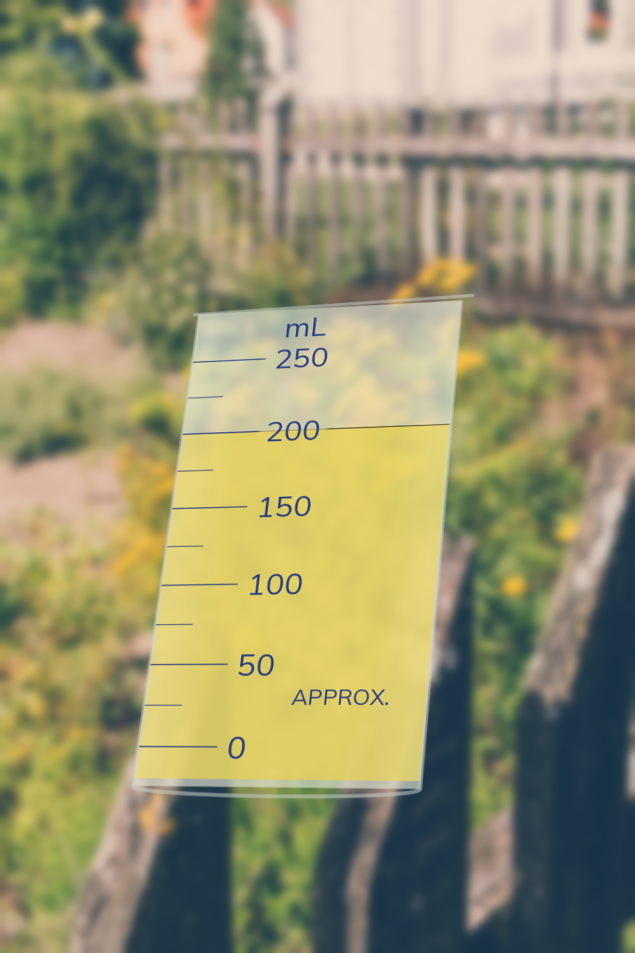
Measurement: 200mL
